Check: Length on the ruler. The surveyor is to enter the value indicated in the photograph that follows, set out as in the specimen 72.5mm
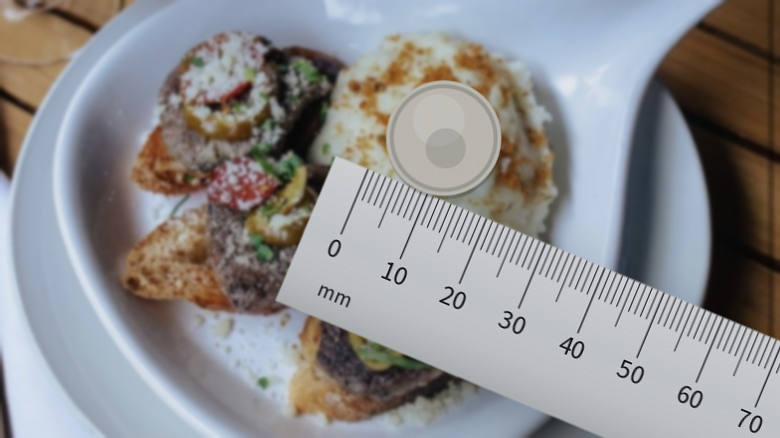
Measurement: 18mm
